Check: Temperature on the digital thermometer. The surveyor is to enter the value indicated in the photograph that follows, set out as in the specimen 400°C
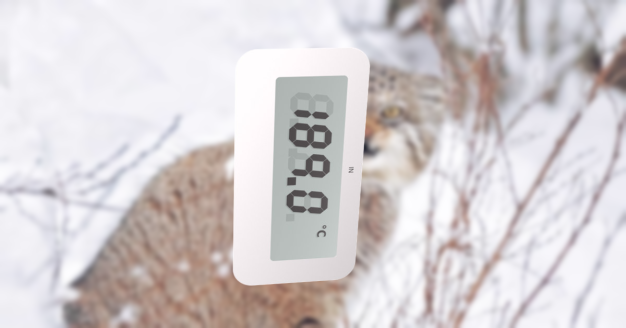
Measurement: 189.0°C
